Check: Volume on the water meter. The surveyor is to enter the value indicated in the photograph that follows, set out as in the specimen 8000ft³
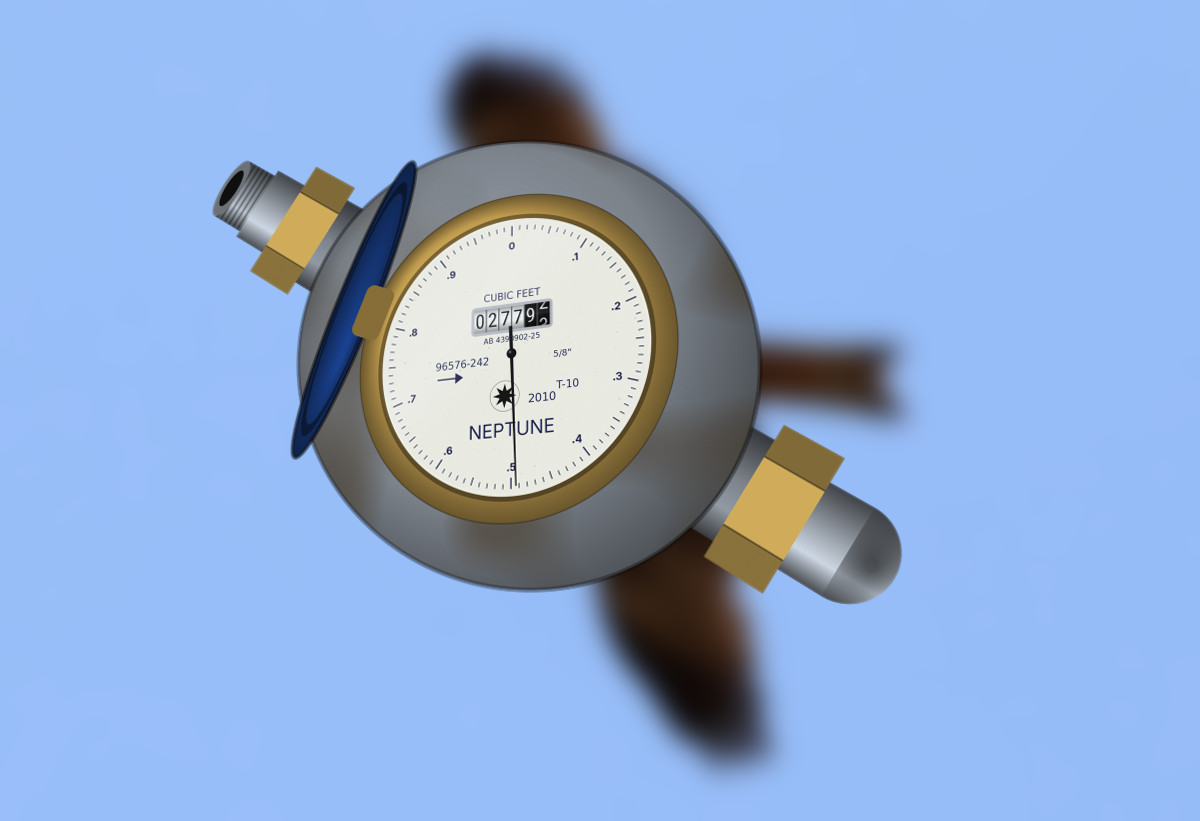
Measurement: 27792.49ft³
